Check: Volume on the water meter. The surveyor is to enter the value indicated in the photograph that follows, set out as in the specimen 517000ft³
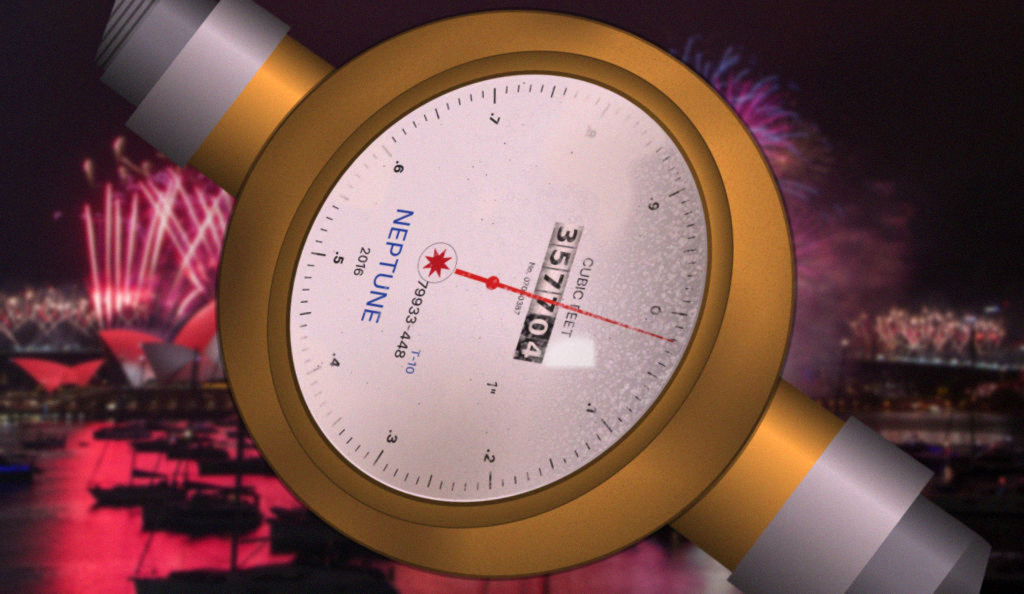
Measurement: 357704.02ft³
